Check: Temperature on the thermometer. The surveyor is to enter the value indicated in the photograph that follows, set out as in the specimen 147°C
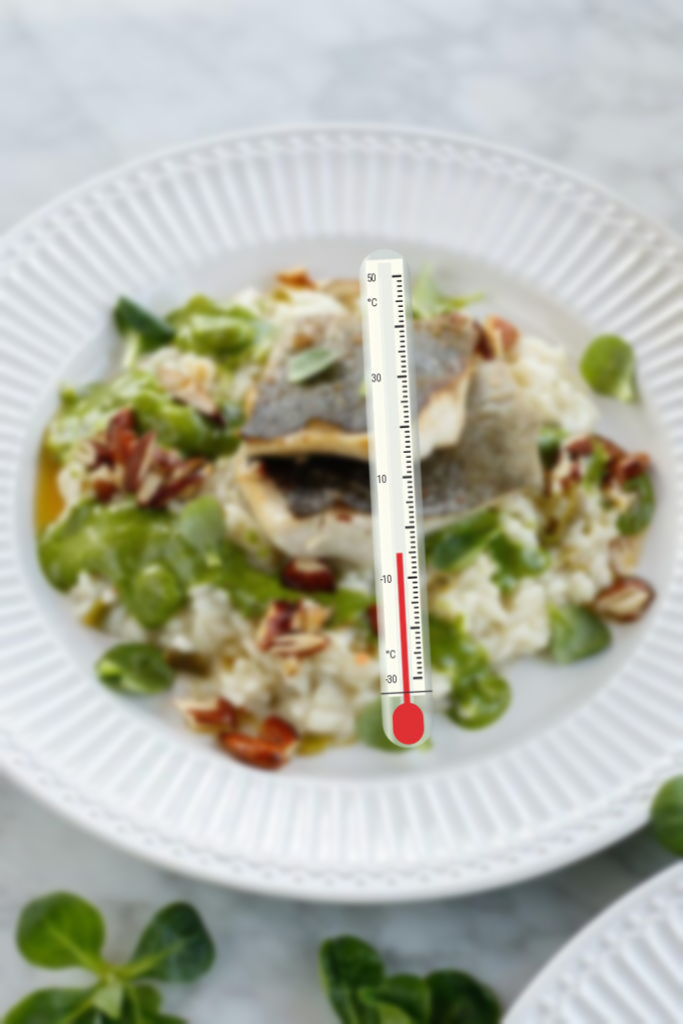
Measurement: -5°C
